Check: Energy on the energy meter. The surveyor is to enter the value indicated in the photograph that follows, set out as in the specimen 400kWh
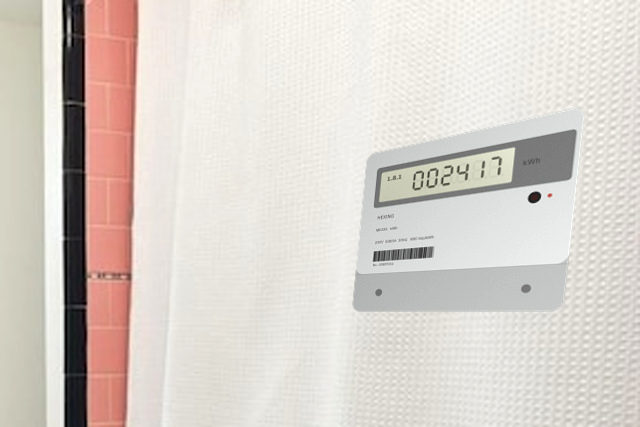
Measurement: 2417kWh
